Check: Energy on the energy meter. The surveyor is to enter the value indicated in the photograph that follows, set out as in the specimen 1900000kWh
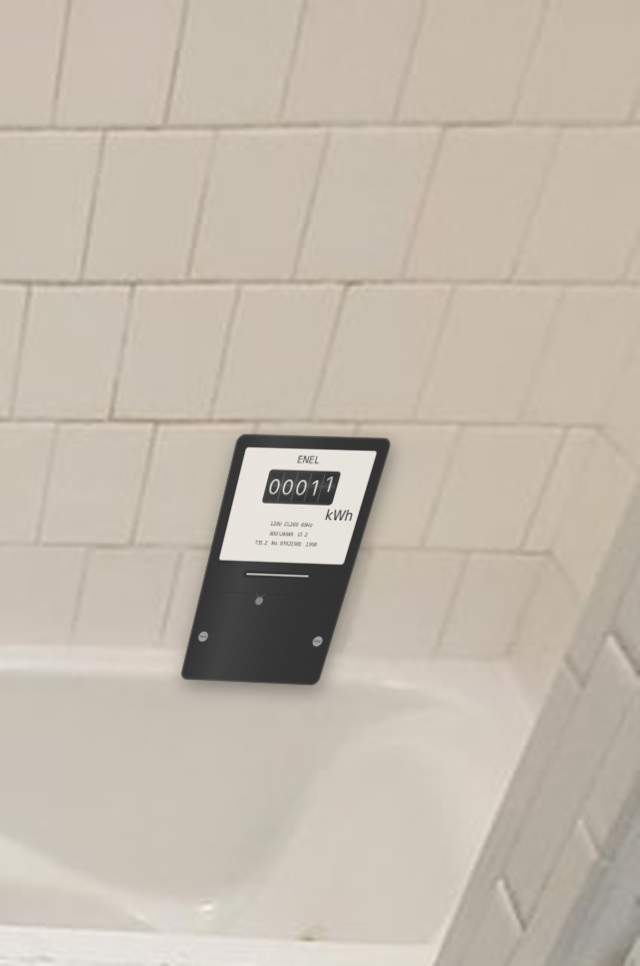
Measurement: 11kWh
